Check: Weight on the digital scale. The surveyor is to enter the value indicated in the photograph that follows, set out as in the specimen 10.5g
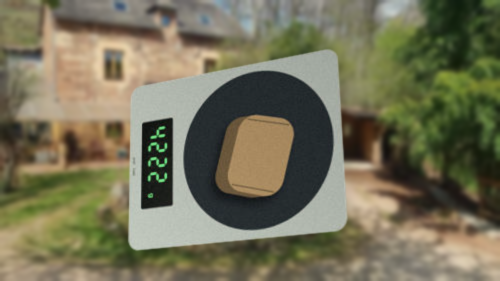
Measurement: 4222g
